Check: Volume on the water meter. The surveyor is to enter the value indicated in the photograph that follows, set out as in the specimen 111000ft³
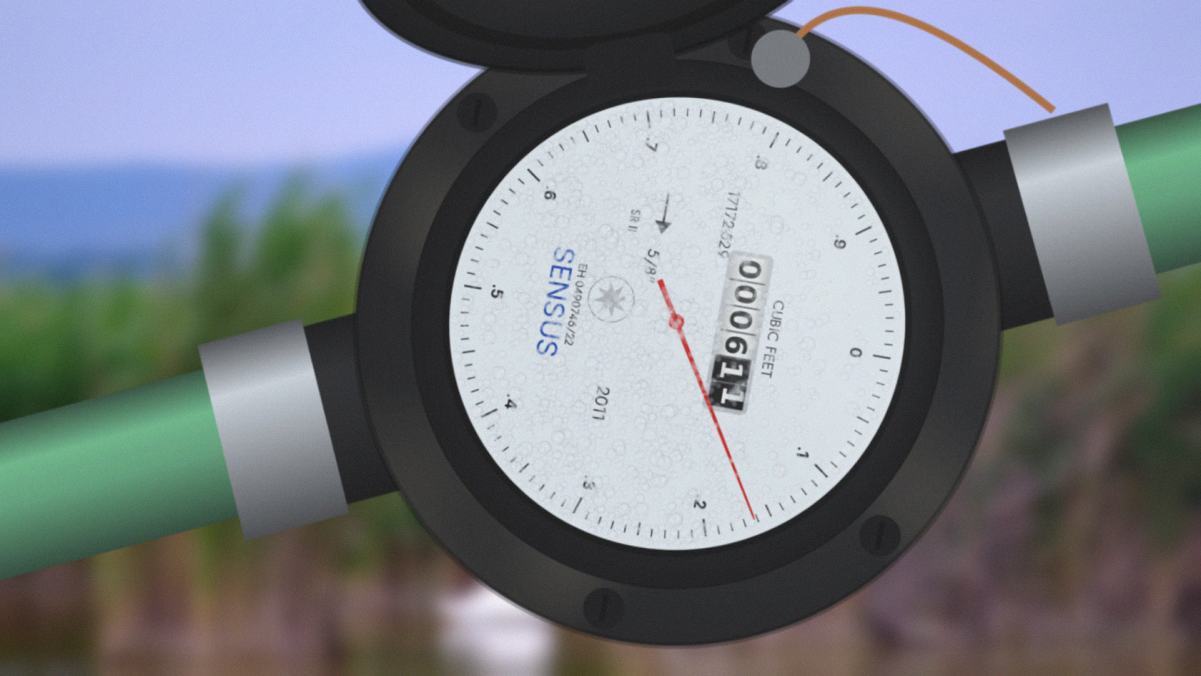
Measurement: 611.16ft³
